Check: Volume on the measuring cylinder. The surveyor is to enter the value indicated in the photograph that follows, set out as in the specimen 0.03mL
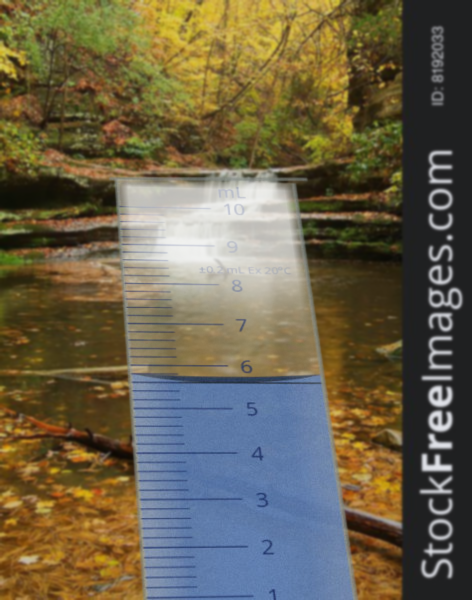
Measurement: 5.6mL
